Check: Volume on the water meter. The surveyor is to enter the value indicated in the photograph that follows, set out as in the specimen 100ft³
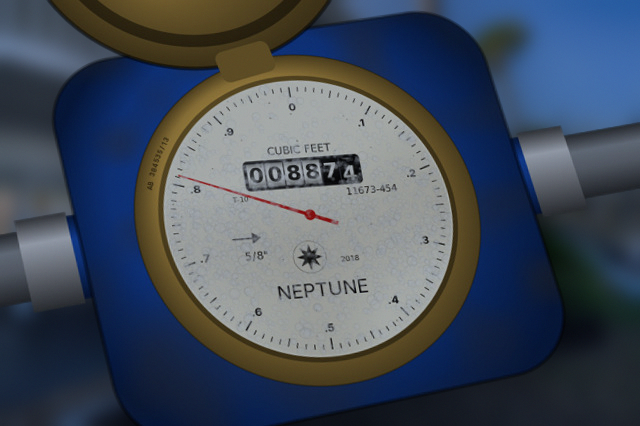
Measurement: 8873.81ft³
